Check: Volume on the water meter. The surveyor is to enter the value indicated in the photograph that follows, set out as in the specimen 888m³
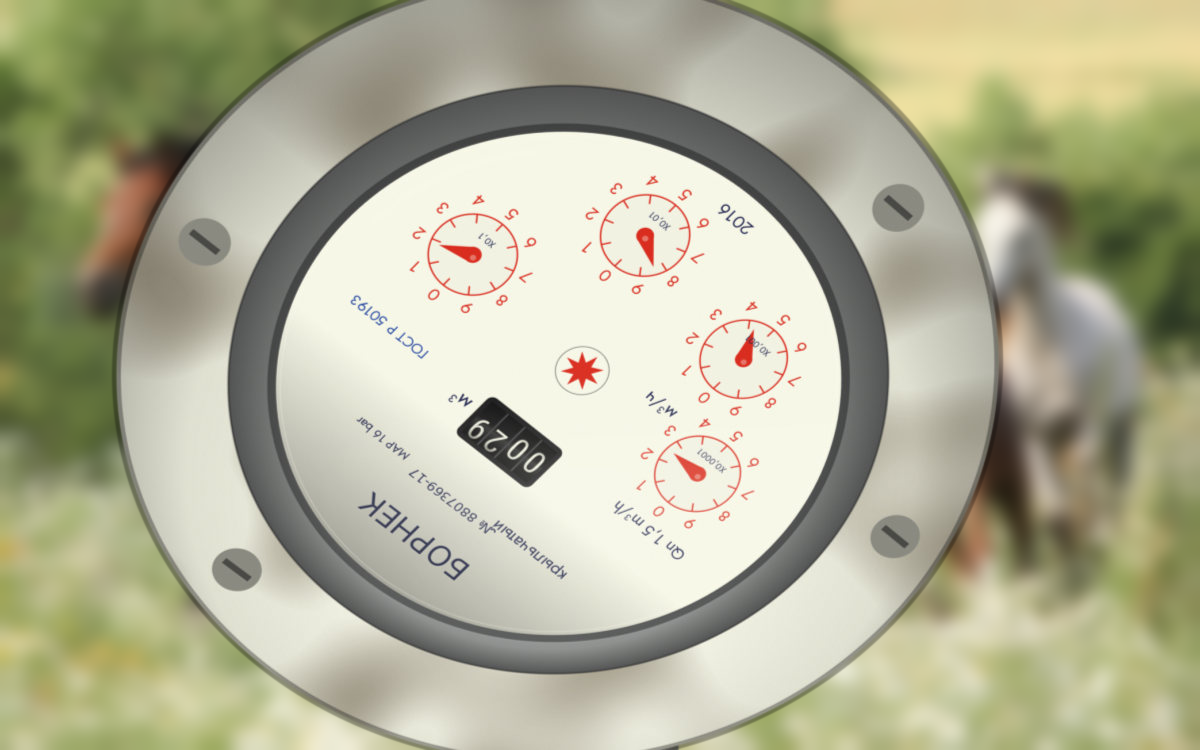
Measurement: 29.1842m³
